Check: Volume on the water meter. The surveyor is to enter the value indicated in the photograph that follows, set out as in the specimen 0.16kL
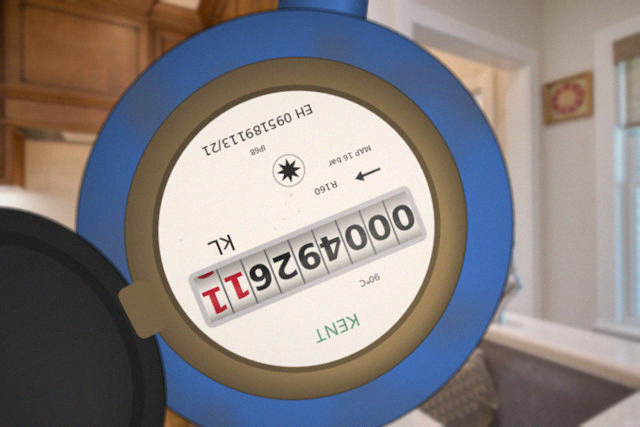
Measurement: 4926.11kL
